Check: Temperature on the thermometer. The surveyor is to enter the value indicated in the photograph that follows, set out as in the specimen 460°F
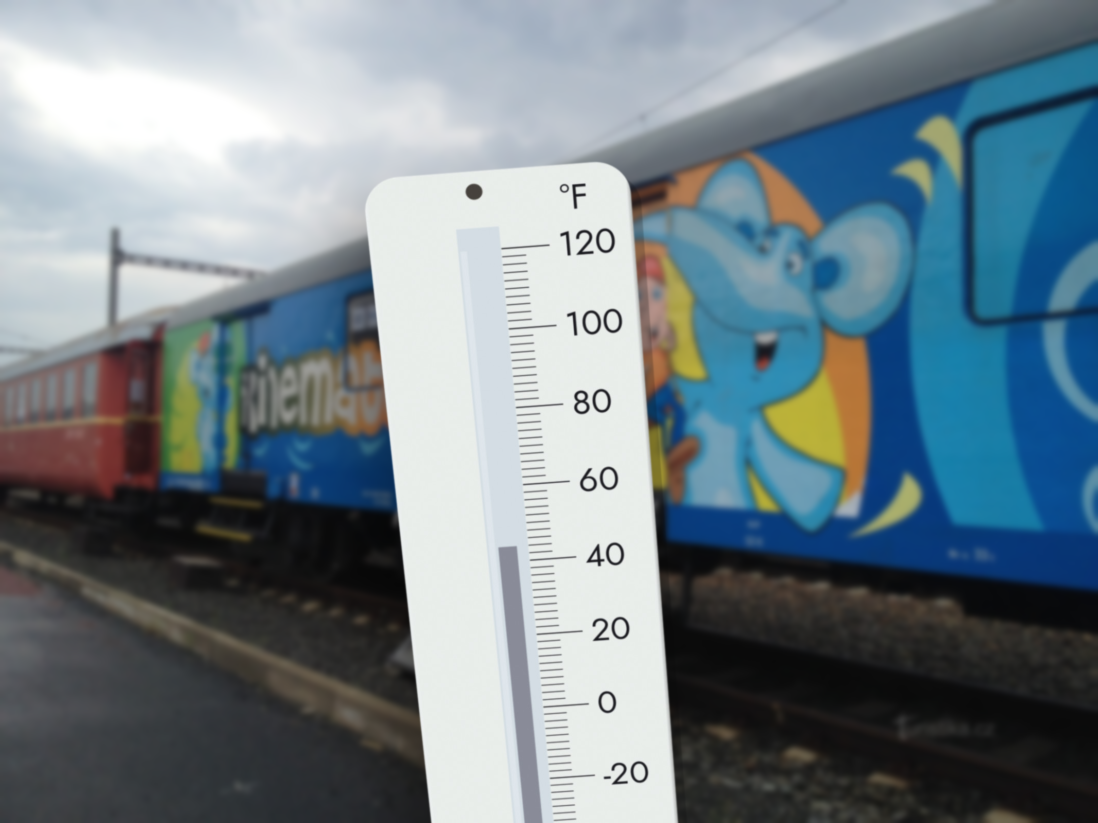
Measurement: 44°F
